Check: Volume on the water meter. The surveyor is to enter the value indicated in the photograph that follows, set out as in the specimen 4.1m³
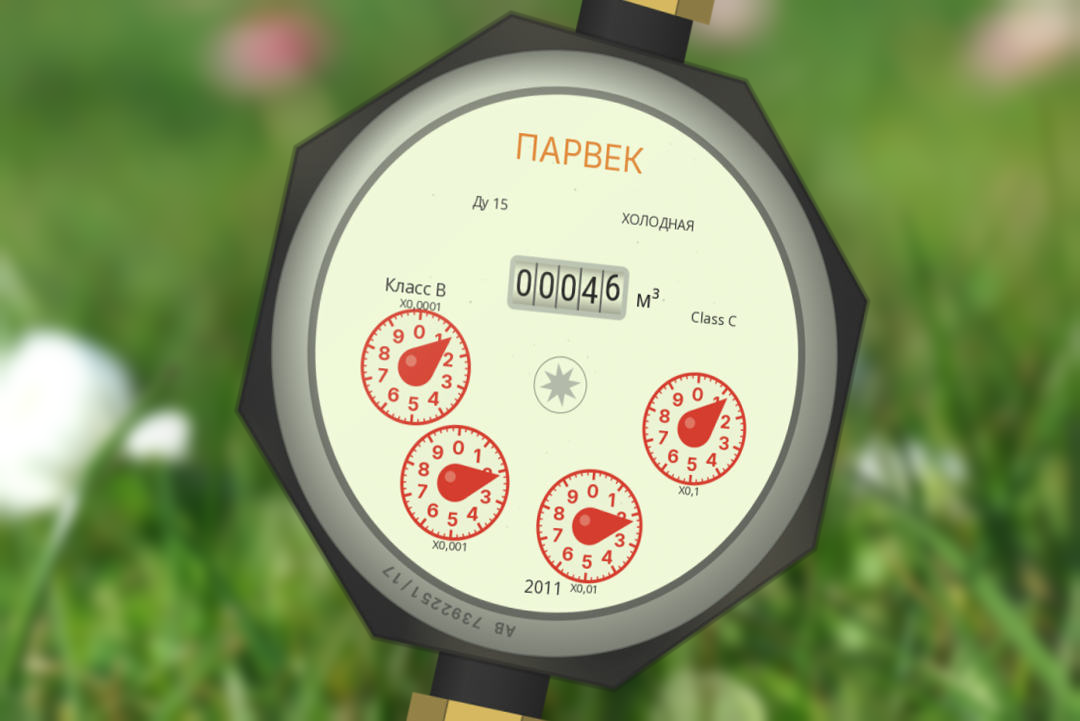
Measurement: 46.1221m³
